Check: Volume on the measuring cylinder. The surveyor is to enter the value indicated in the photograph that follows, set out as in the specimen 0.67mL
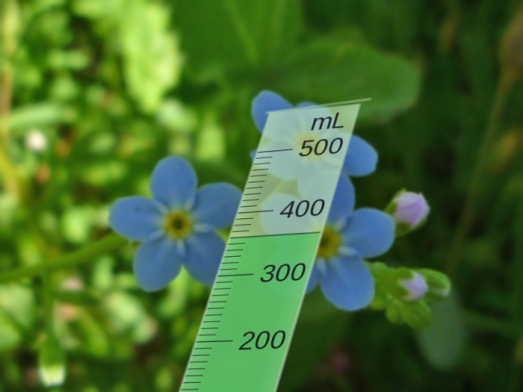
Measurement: 360mL
